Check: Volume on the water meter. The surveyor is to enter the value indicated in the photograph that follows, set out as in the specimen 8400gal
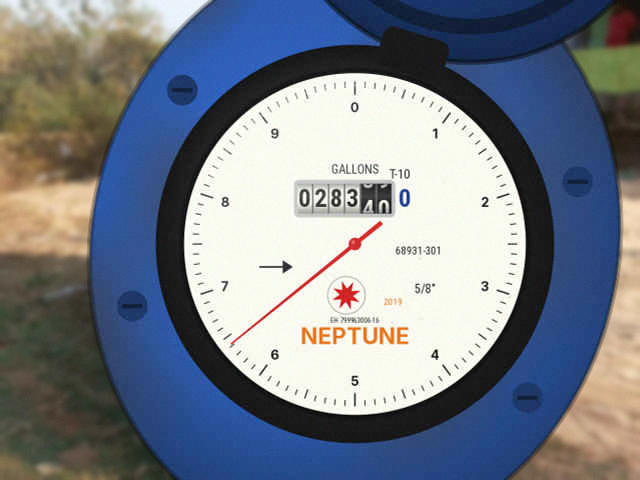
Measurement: 283396.4gal
